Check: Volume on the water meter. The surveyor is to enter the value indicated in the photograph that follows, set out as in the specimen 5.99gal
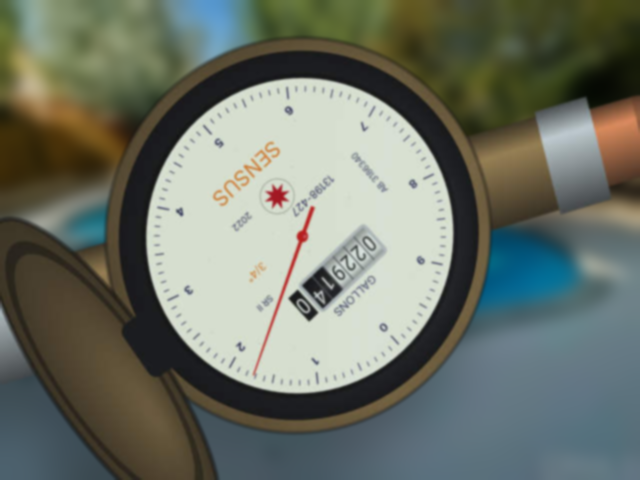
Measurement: 229141.7gal
